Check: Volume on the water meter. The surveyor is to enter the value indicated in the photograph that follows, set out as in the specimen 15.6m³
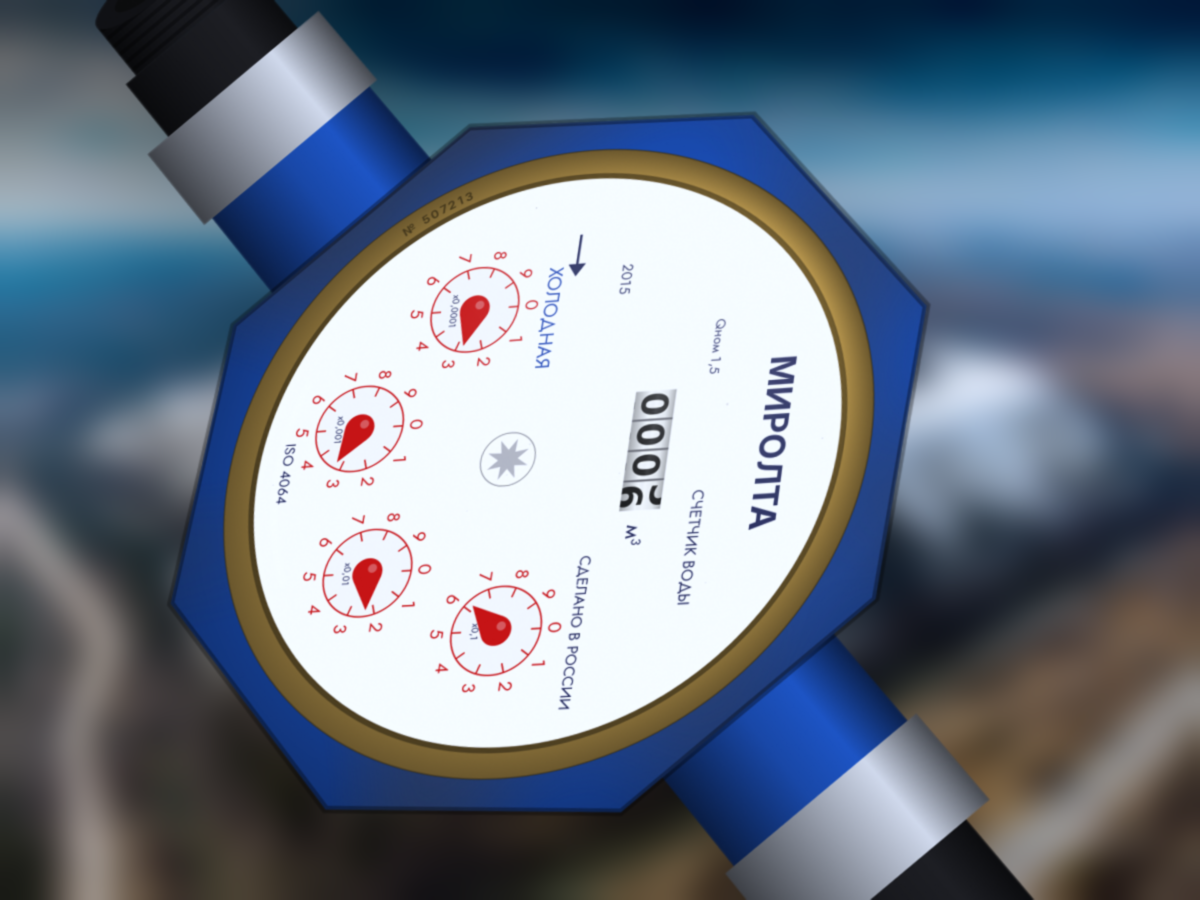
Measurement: 5.6232m³
